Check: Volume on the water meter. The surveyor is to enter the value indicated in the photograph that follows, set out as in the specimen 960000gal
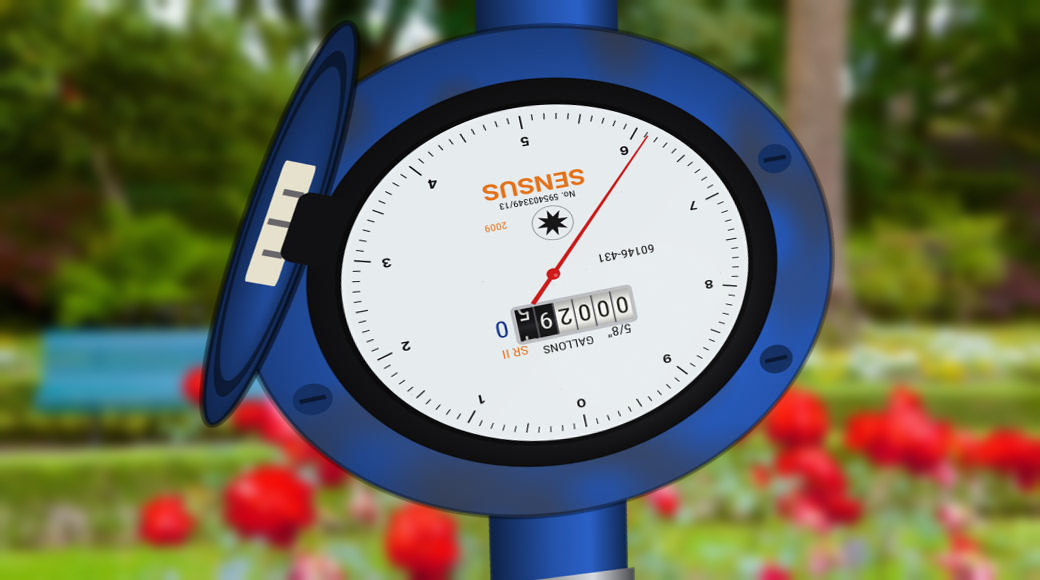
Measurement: 2946.1gal
